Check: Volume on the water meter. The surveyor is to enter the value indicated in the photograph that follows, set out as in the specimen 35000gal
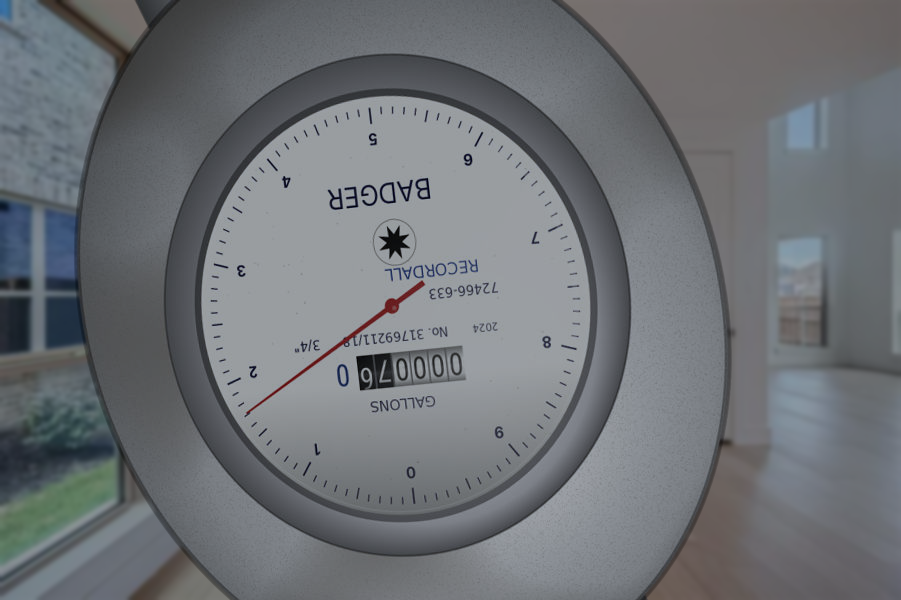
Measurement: 761.7gal
